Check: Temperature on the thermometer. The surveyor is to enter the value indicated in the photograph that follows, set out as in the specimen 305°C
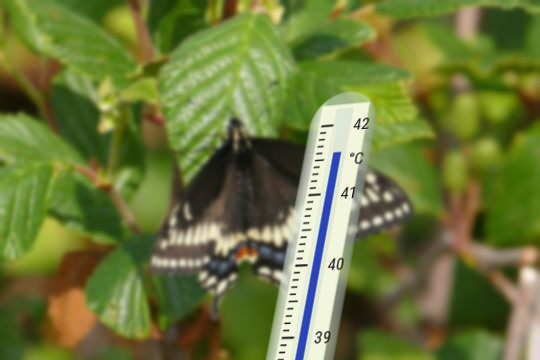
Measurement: 41.6°C
